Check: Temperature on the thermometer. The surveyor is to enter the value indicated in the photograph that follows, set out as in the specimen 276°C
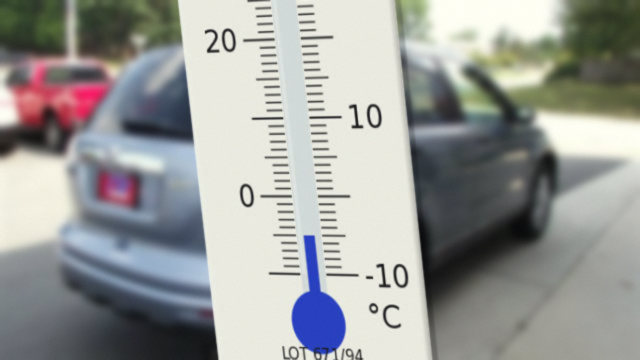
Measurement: -5°C
